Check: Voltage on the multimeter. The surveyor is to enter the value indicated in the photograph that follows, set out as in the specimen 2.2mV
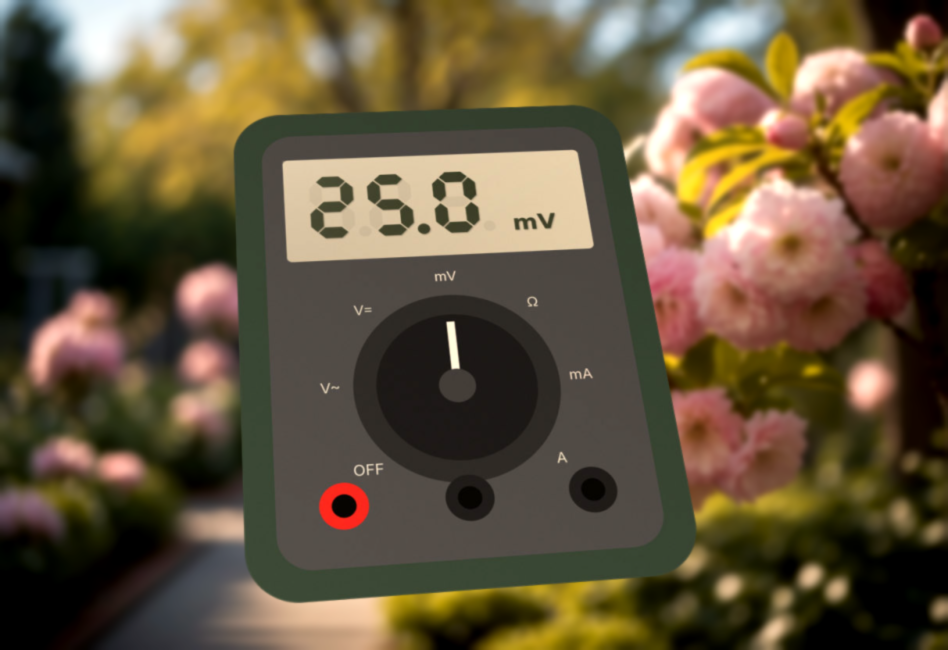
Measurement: 25.0mV
